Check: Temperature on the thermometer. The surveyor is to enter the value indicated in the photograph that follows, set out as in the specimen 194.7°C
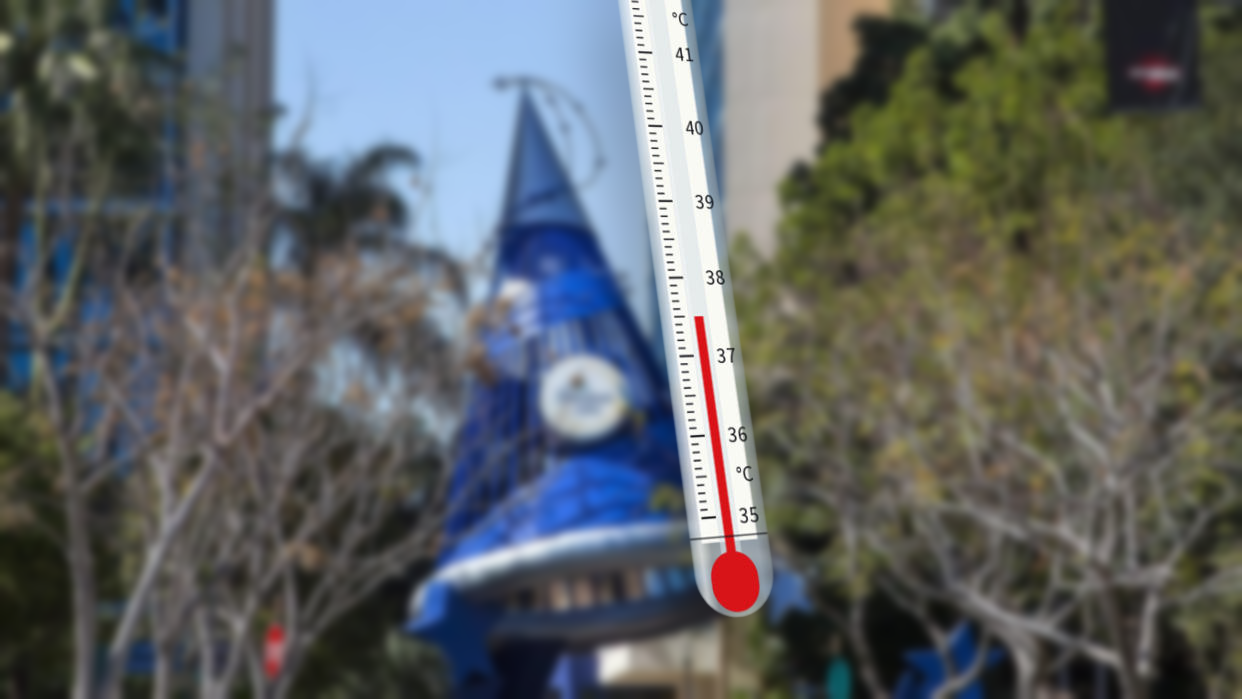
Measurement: 37.5°C
